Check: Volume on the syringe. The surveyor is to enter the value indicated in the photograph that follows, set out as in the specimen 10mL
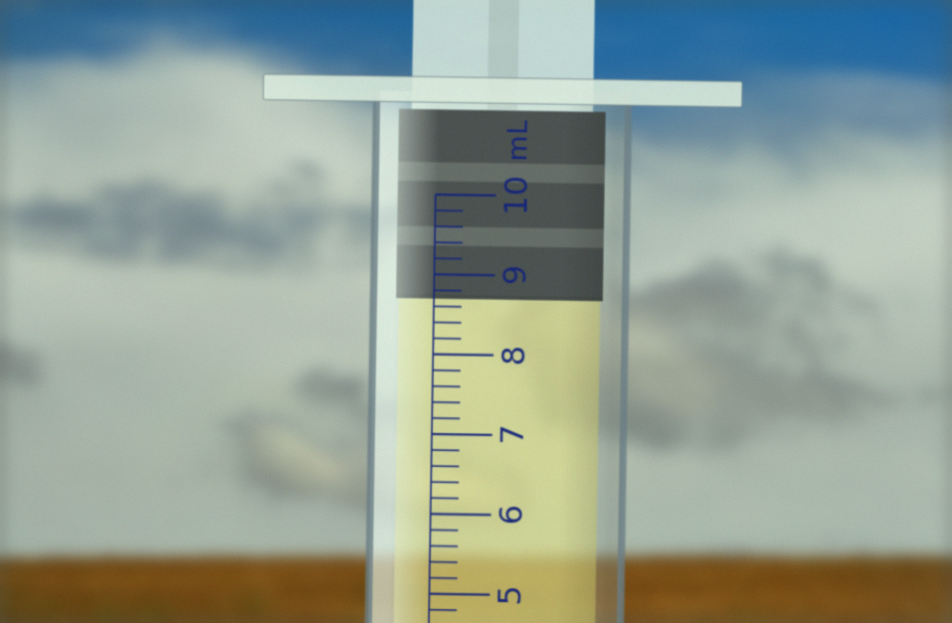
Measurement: 8.7mL
